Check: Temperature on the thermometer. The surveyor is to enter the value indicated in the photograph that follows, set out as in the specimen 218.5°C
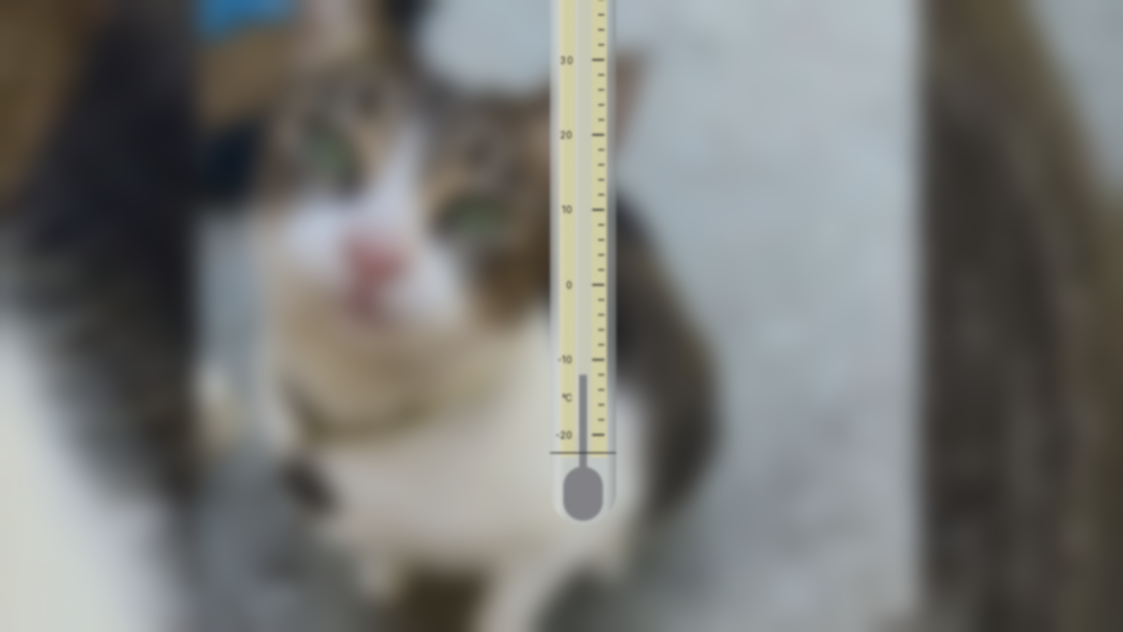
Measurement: -12°C
